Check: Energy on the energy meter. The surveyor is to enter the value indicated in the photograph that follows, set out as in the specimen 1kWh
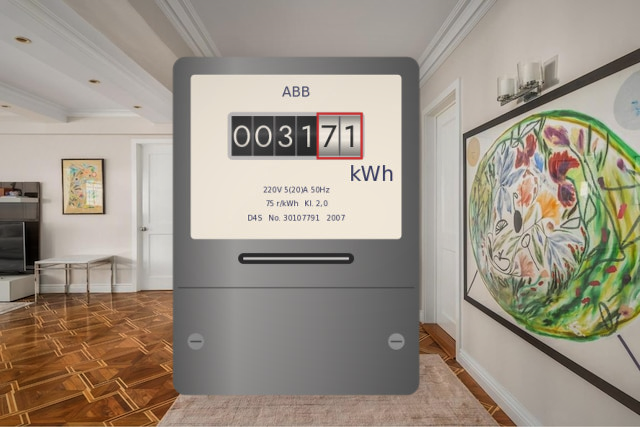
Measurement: 31.71kWh
